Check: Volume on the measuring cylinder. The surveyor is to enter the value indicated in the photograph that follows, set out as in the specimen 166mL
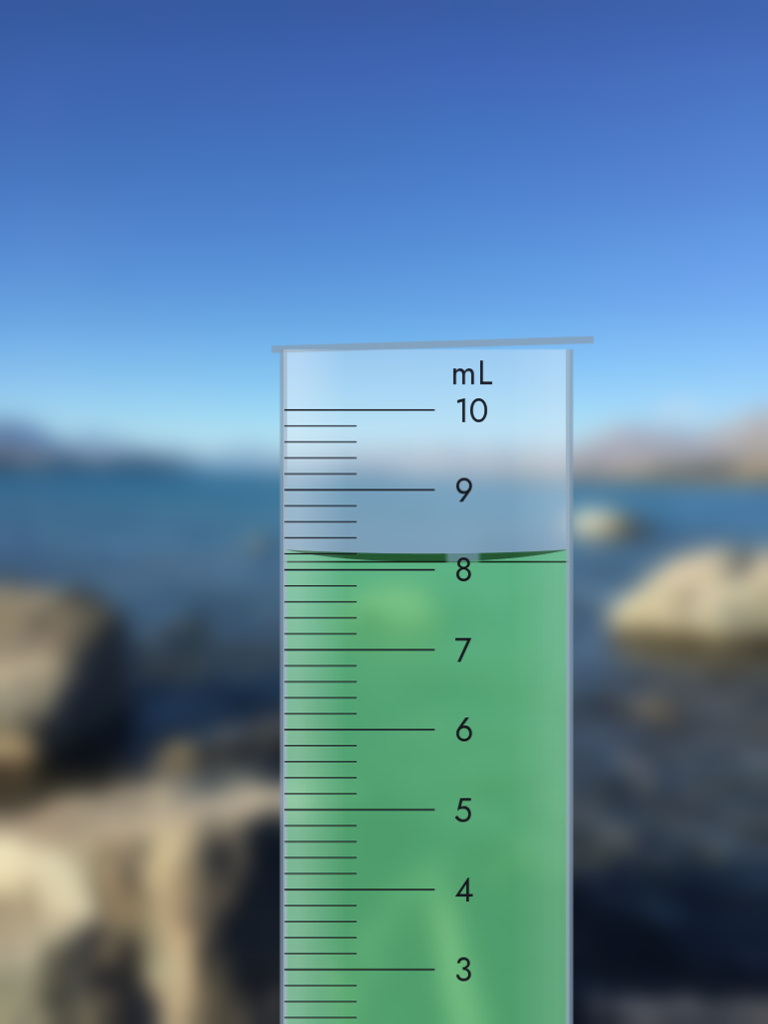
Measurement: 8.1mL
